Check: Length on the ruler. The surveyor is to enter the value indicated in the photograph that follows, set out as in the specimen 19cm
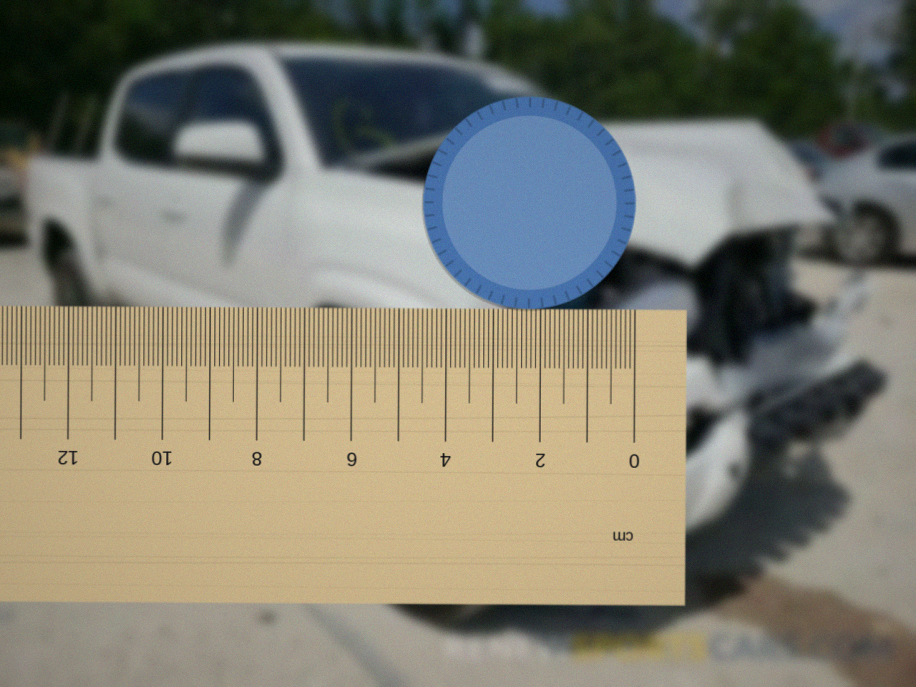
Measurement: 4.5cm
